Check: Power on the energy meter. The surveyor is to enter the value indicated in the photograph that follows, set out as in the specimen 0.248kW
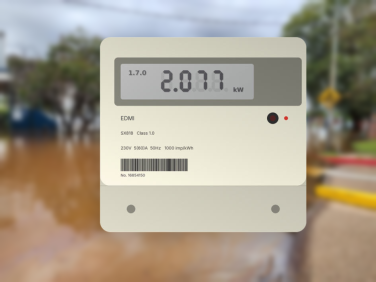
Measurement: 2.077kW
